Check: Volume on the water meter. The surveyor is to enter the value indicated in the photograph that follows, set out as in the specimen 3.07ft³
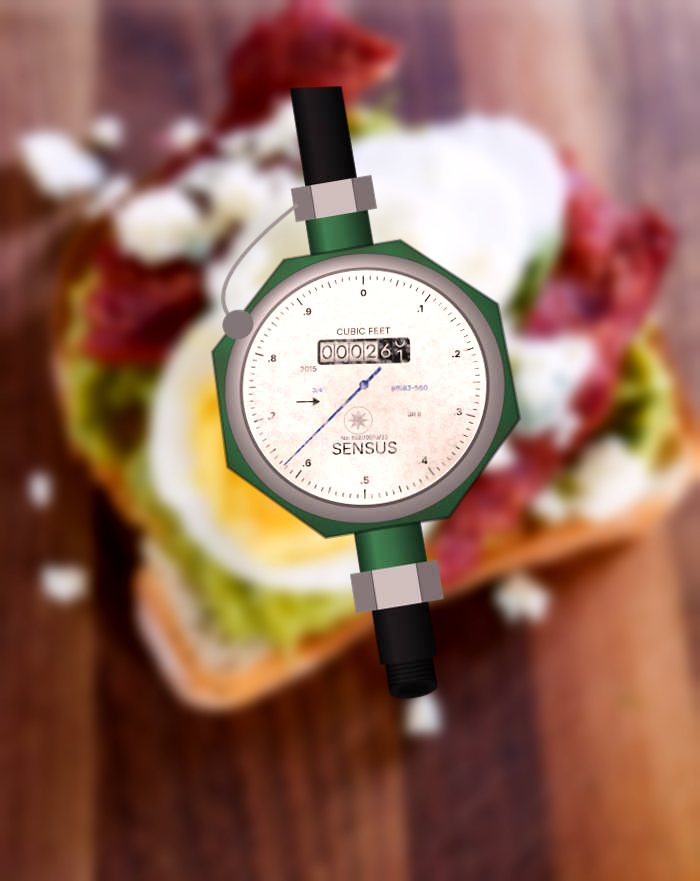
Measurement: 260.62ft³
